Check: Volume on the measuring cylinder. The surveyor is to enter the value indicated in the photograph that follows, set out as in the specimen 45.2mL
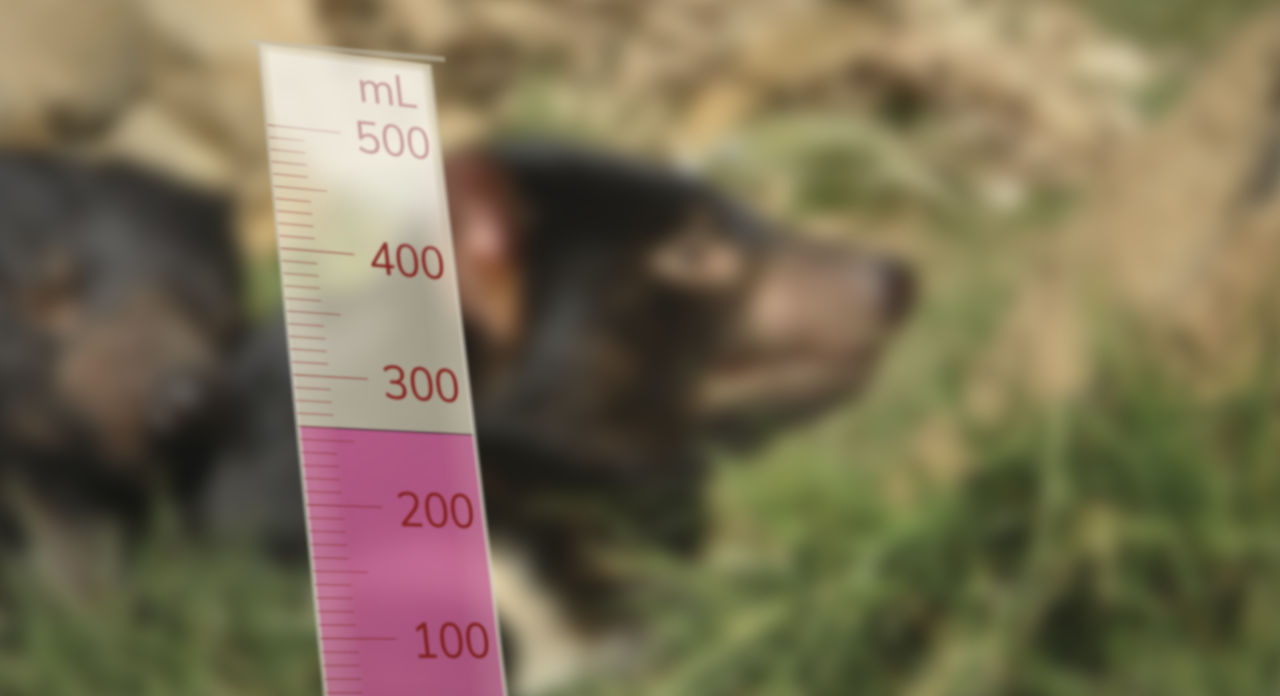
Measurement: 260mL
